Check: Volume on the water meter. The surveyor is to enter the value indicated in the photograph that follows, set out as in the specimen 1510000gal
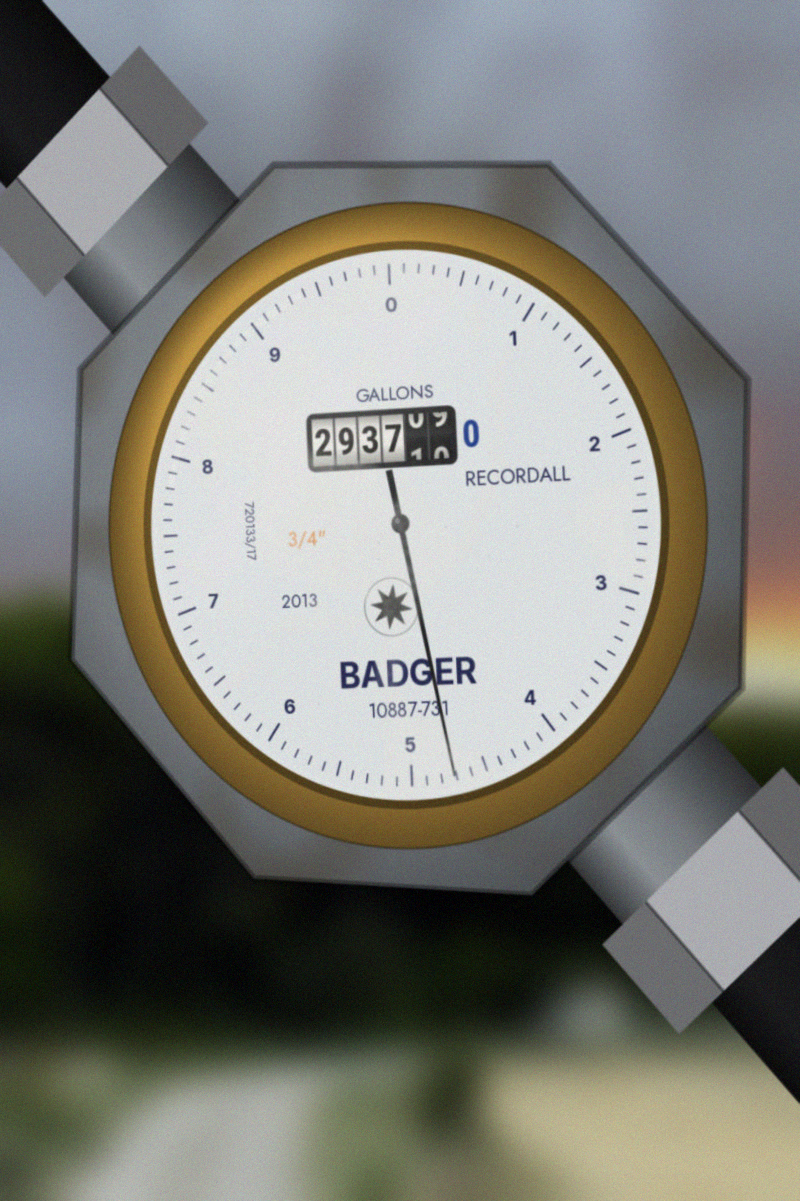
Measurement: 2937094.7gal
